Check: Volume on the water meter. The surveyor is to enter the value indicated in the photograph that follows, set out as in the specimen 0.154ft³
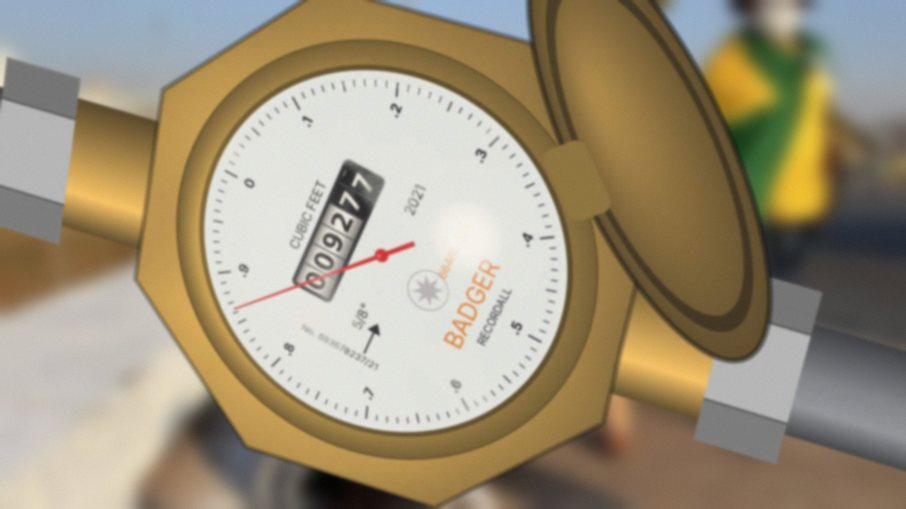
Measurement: 9276.86ft³
